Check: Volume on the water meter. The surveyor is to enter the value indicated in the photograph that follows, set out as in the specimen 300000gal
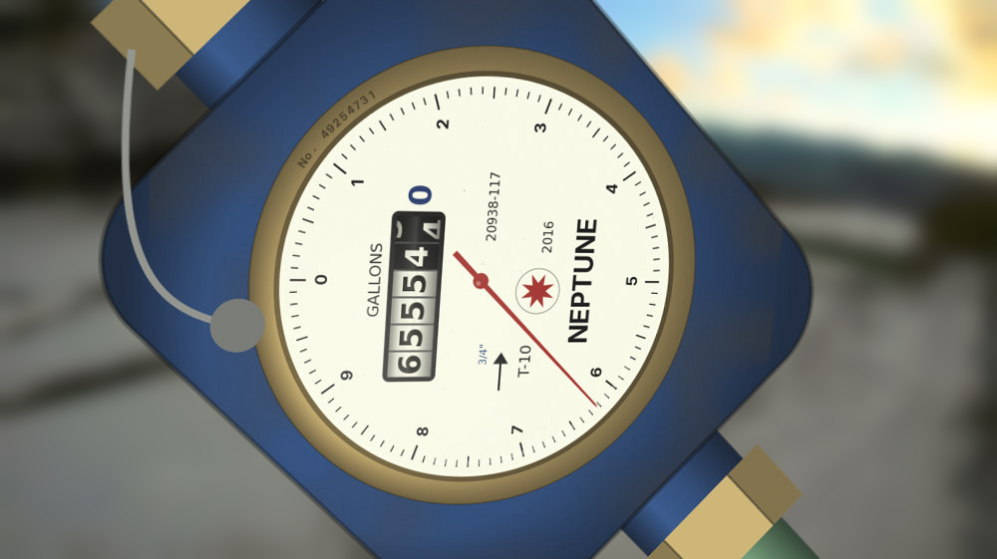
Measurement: 6555436.2gal
